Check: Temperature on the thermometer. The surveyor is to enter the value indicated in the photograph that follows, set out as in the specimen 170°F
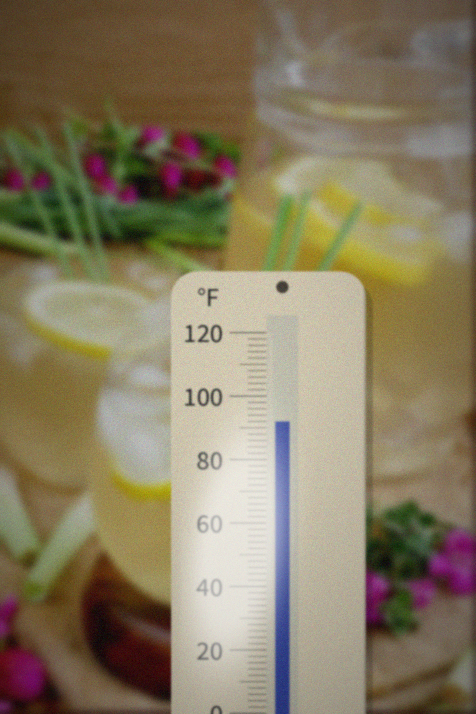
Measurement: 92°F
